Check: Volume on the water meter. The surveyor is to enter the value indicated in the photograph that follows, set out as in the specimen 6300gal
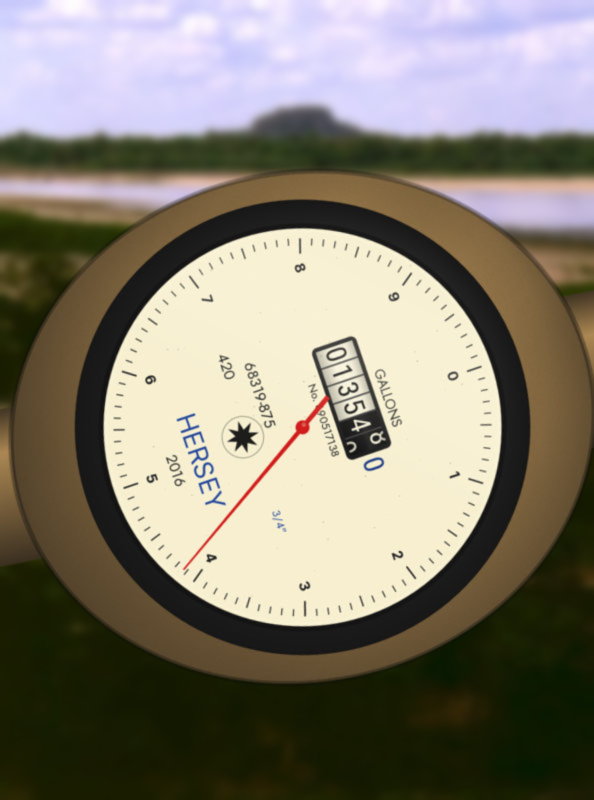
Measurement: 135484.1gal
